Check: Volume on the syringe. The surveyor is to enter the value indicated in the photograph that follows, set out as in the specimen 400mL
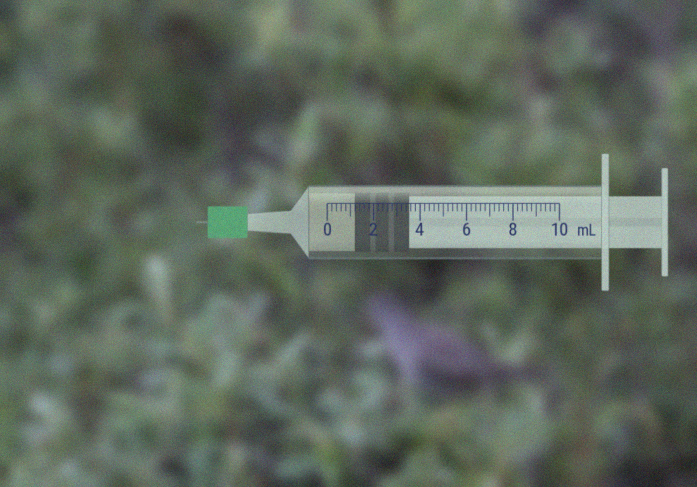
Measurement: 1.2mL
